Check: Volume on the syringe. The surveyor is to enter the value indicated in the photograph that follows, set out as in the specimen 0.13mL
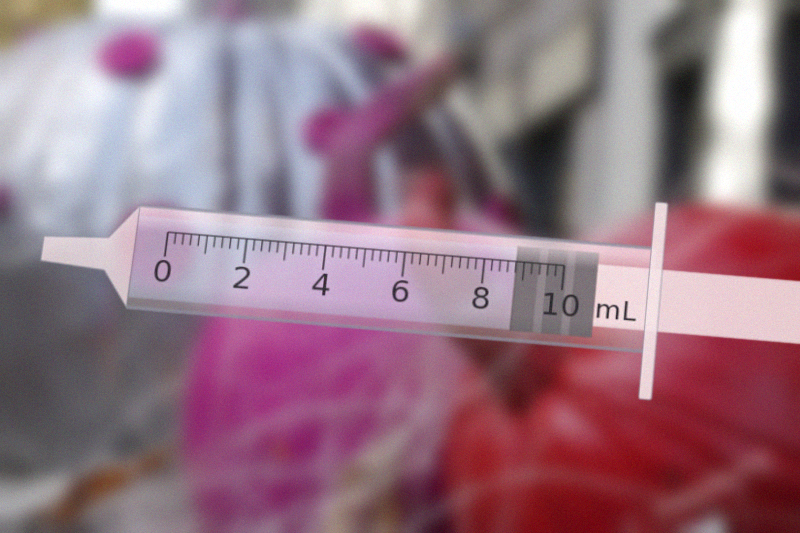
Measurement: 8.8mL
